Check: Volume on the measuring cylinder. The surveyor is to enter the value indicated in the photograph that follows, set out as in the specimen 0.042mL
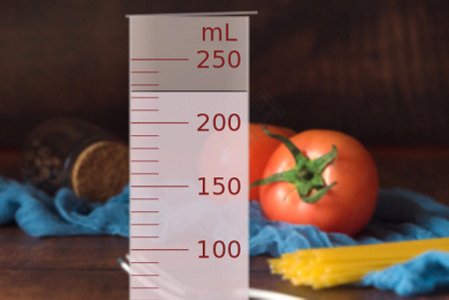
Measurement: 225mL
